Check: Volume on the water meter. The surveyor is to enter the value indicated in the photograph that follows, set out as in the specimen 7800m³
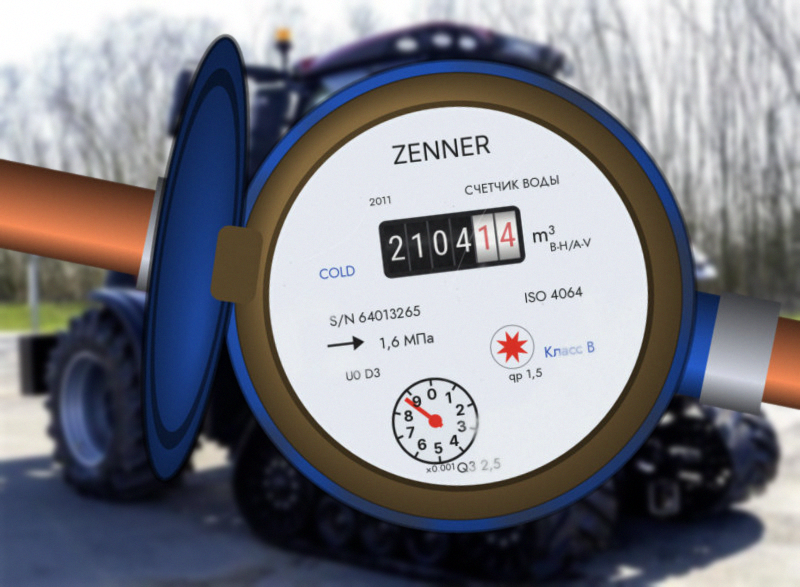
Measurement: 2104.148m³
